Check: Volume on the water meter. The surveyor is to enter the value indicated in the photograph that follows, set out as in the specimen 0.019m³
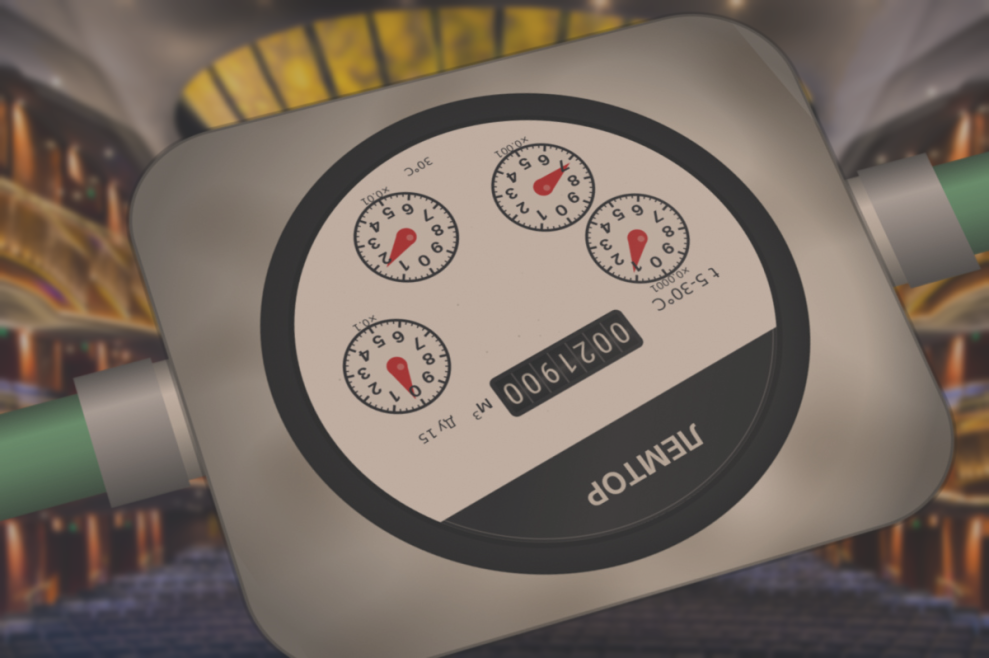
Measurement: 21900.0171m³
